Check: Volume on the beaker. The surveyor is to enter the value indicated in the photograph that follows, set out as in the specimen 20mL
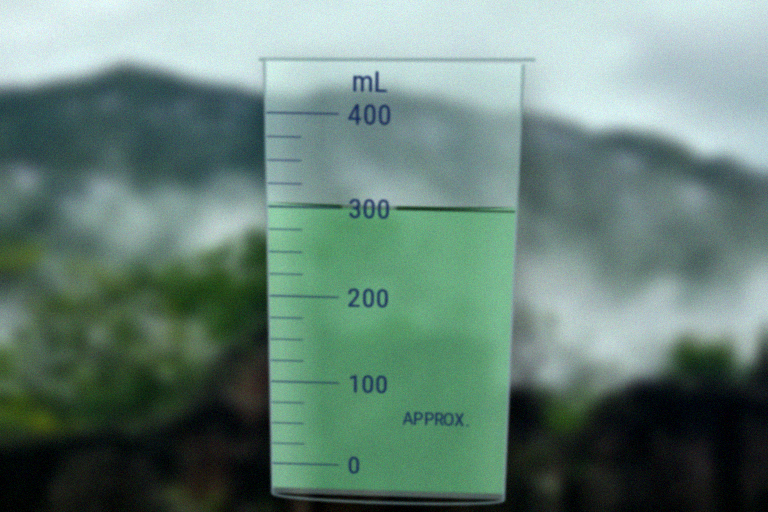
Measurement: 300mL
